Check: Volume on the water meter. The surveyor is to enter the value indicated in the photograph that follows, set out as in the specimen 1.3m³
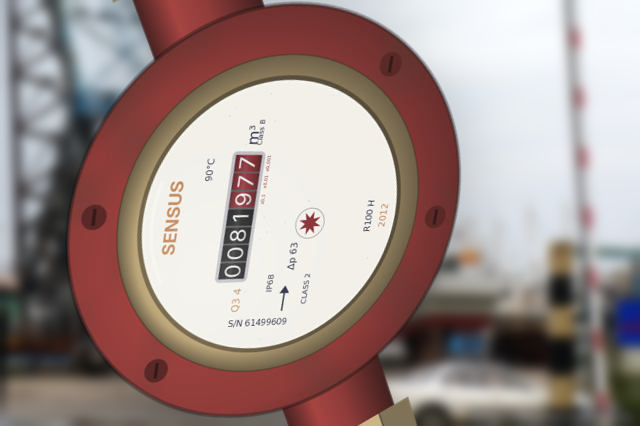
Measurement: 81.977m³
